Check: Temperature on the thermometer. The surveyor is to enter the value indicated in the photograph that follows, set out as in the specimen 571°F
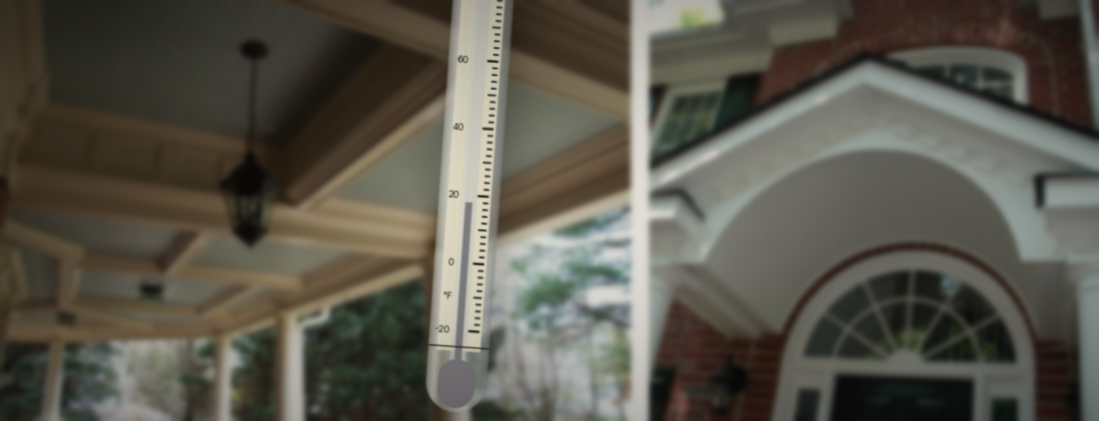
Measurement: 18°F
